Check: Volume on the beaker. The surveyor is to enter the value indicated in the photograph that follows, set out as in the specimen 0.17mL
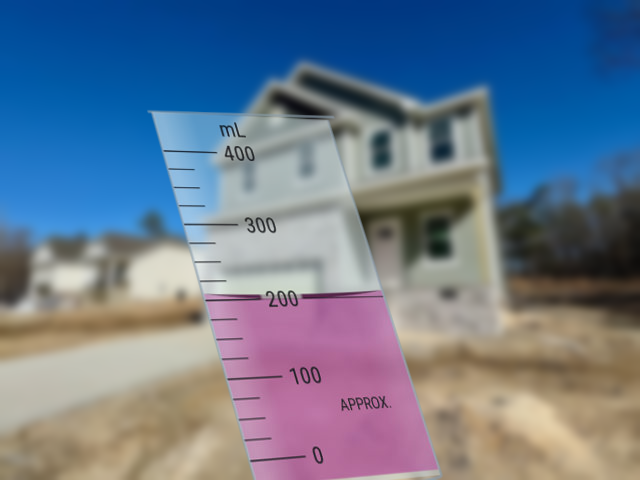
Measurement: 200mL
